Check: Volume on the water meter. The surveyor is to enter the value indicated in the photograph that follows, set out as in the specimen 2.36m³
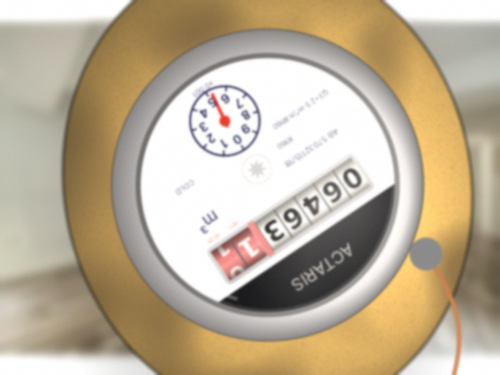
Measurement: 6463.105m³
